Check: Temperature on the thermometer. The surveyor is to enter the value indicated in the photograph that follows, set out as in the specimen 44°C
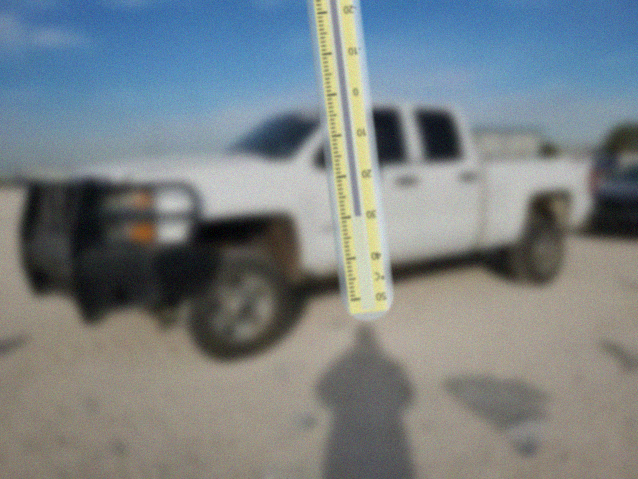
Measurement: 30°C
